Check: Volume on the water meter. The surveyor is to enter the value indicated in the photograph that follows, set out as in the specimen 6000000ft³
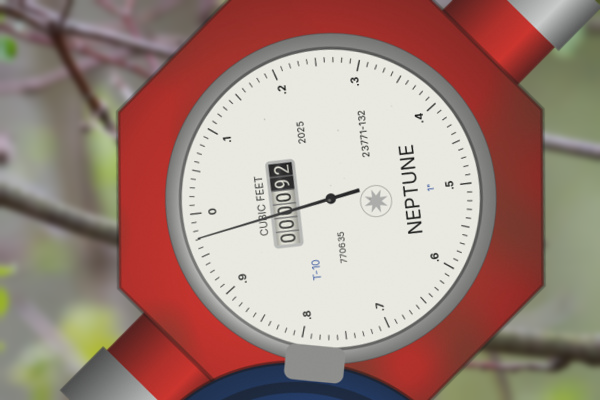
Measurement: 91.97ft³
